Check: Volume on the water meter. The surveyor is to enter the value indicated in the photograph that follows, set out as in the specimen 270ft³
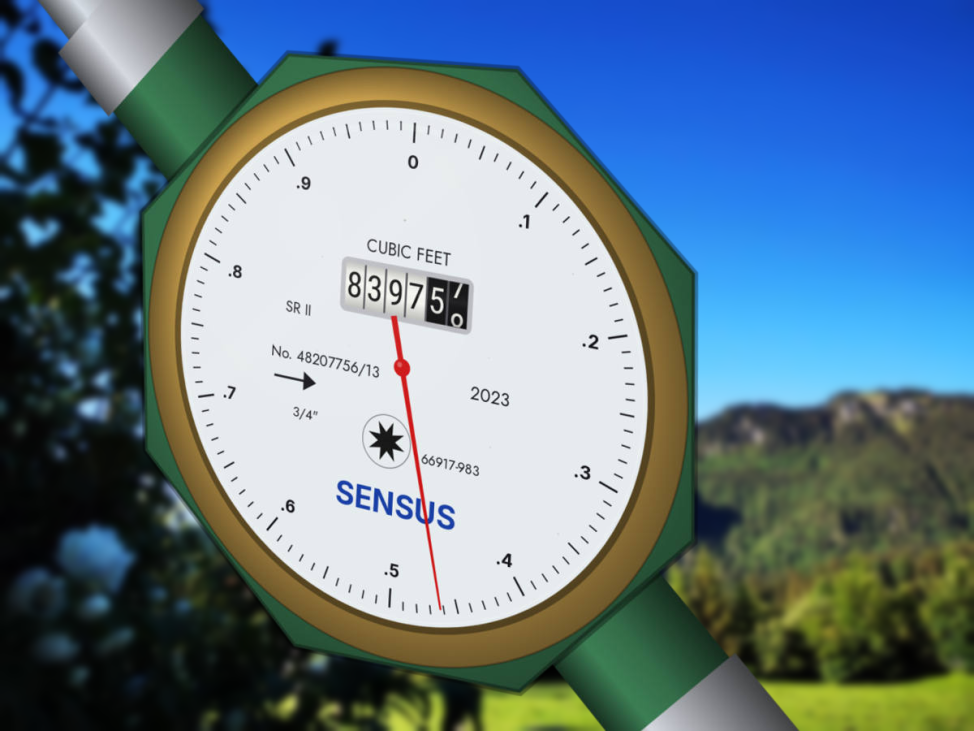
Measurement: 839757.46ft³
